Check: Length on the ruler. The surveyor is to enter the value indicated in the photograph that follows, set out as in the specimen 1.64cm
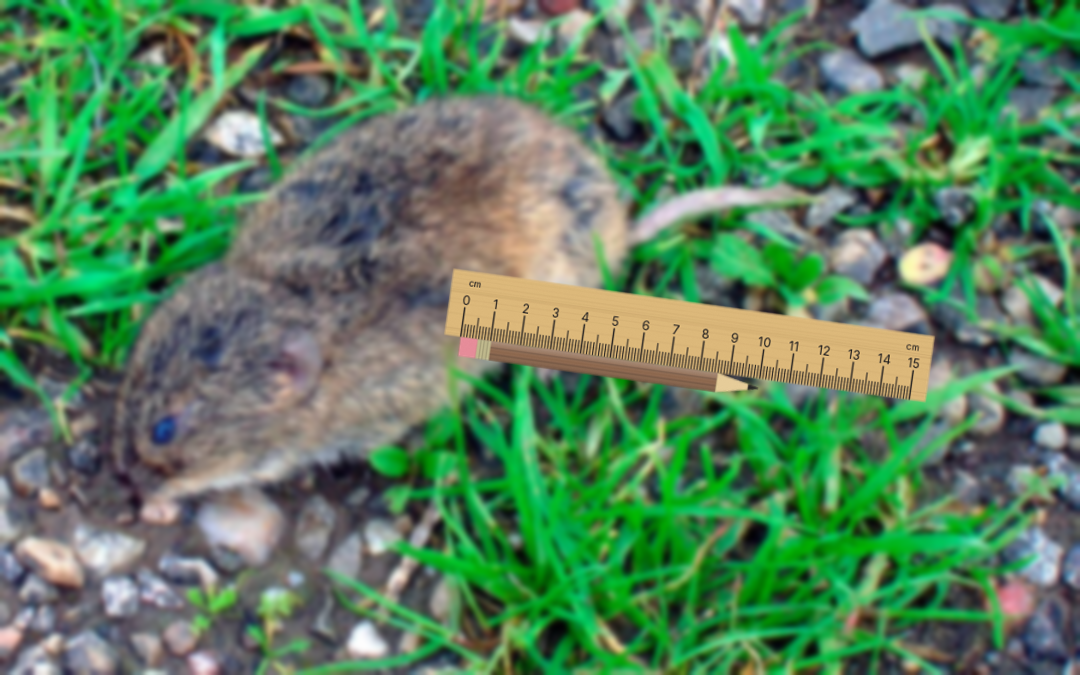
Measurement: 10cm
